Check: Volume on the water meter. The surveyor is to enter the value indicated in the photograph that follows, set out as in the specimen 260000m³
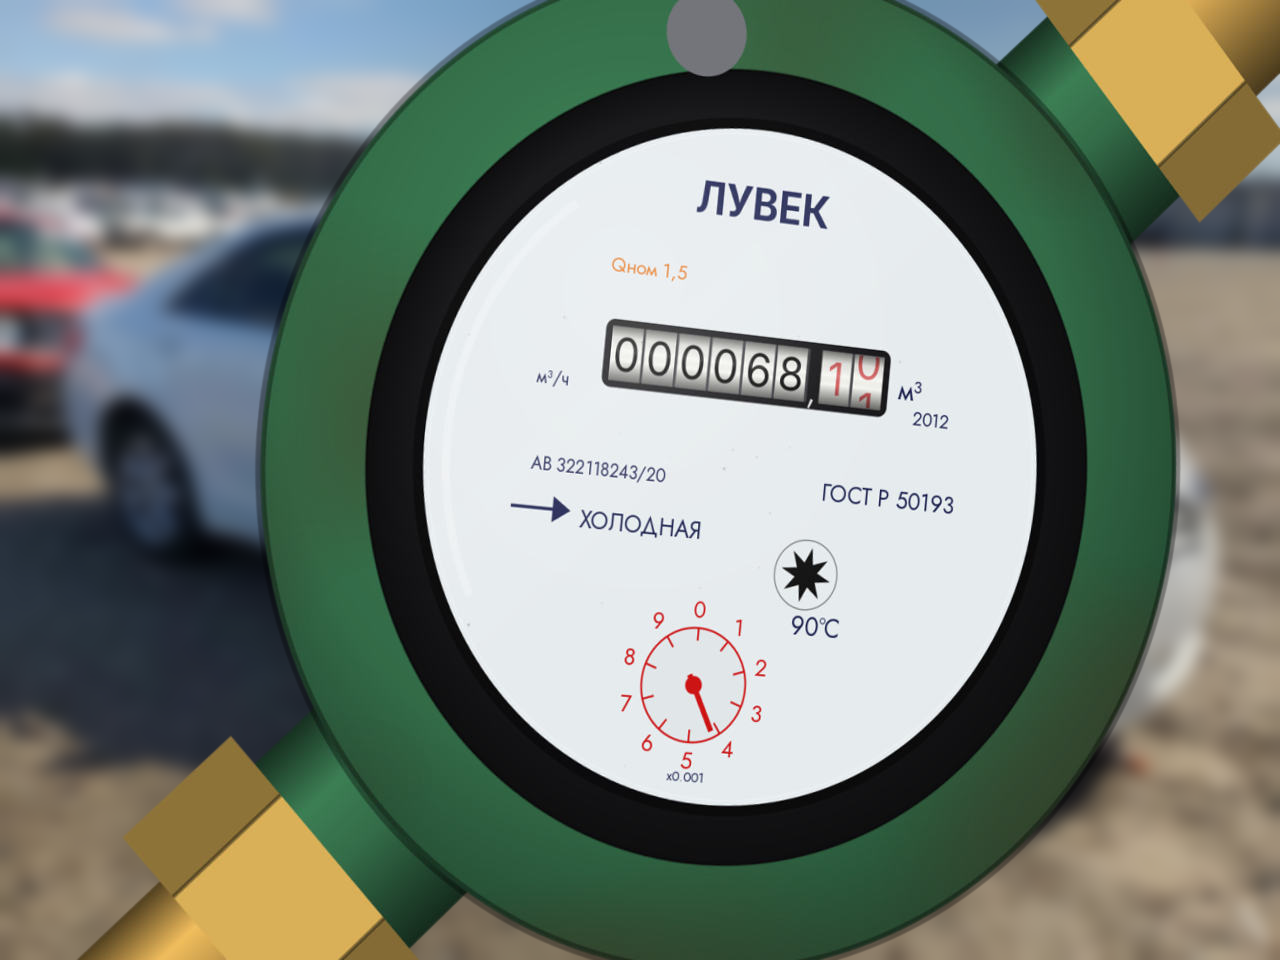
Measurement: 68.104m³
